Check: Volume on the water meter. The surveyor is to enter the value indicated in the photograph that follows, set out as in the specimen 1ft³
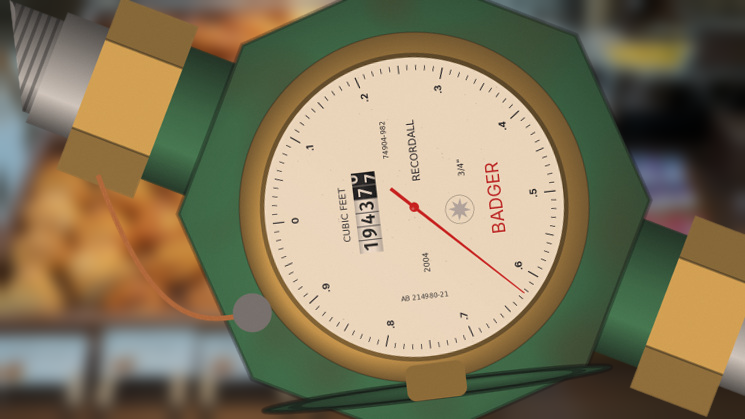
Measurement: 194376.62ft³
